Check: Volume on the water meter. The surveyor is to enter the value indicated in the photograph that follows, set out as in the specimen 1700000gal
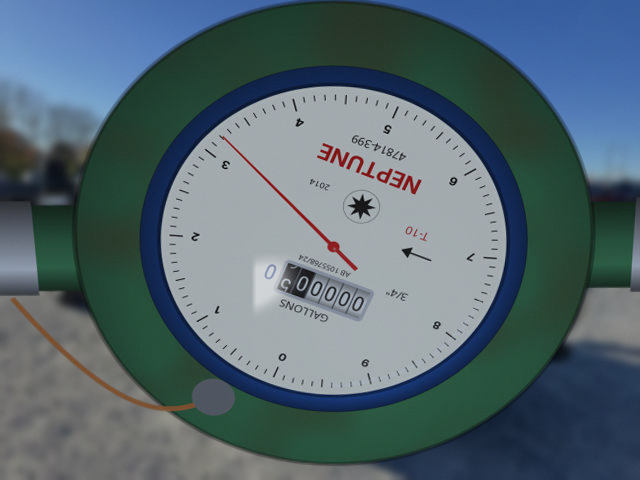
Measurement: 53.2gal
